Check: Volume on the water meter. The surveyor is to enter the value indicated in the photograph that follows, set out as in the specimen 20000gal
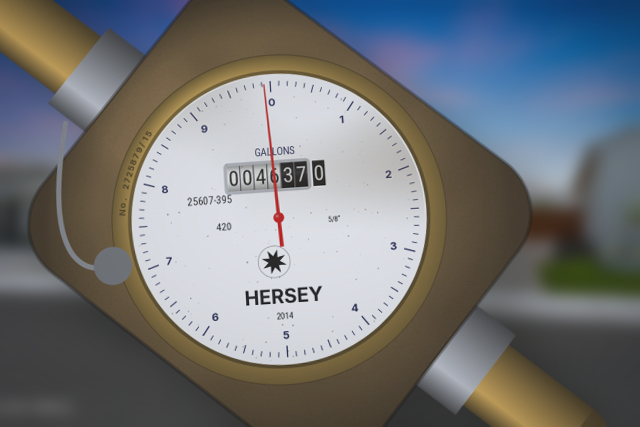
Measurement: 46369.9gal
